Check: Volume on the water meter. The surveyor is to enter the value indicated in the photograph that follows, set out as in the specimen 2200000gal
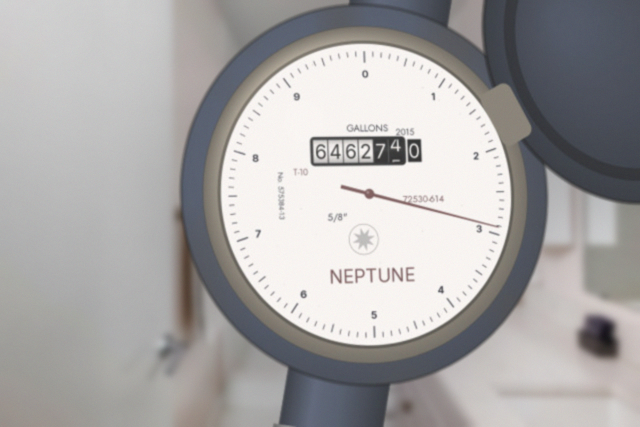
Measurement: 6462742.9gal
